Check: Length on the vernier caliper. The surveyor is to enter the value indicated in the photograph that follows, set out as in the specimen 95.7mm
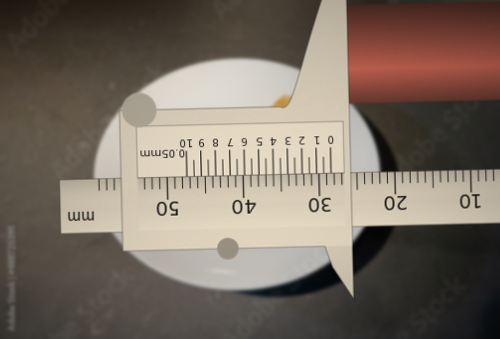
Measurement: 28.4mm
